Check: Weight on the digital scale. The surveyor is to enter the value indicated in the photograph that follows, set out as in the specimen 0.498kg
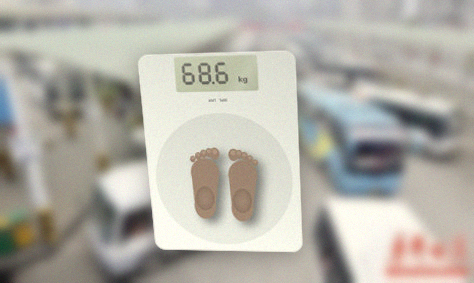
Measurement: 68.6kg
